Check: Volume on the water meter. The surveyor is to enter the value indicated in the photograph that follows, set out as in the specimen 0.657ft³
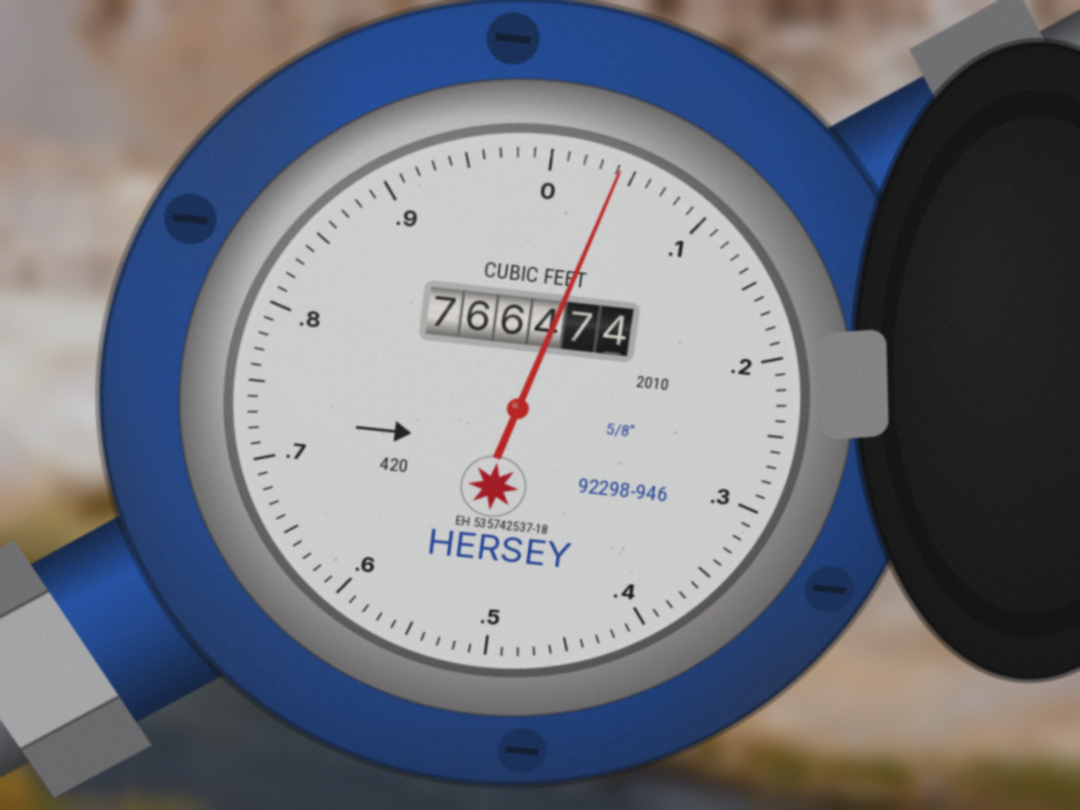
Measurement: 766474.04ft³
